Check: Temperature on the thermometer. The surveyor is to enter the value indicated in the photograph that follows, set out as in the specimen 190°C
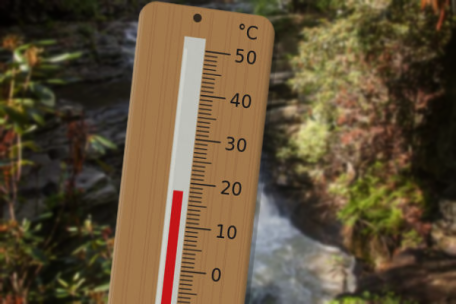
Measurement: 18°C
